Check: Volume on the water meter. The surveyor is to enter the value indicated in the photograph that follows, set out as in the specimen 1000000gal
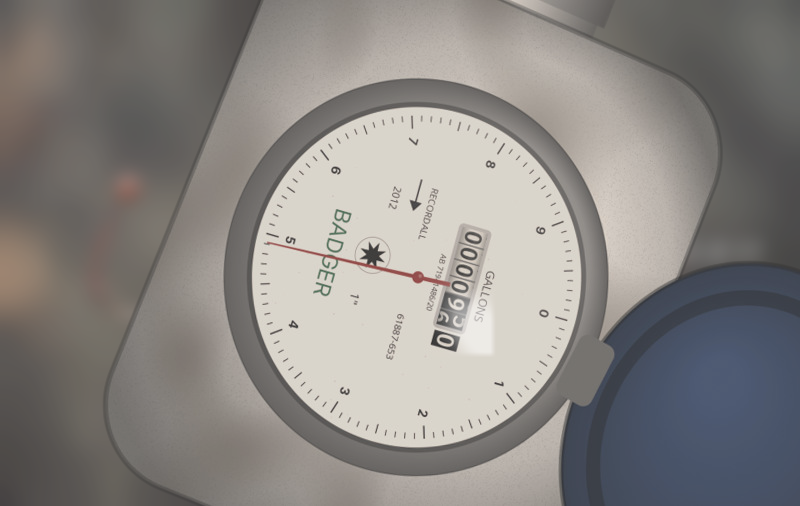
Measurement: 954.9gal
